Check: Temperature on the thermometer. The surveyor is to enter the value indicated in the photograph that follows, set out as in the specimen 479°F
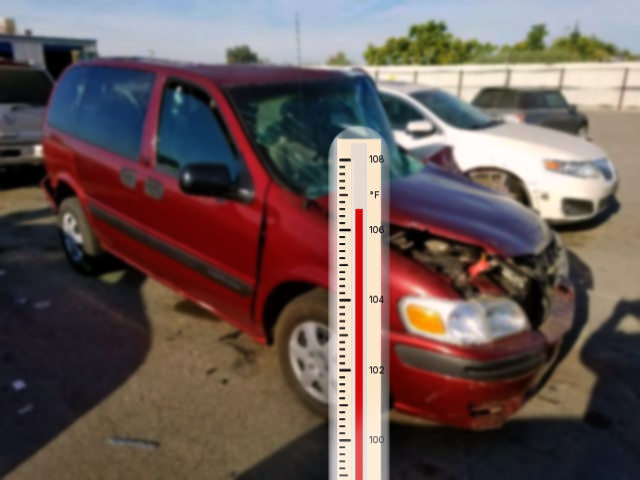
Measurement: 106.6°F
